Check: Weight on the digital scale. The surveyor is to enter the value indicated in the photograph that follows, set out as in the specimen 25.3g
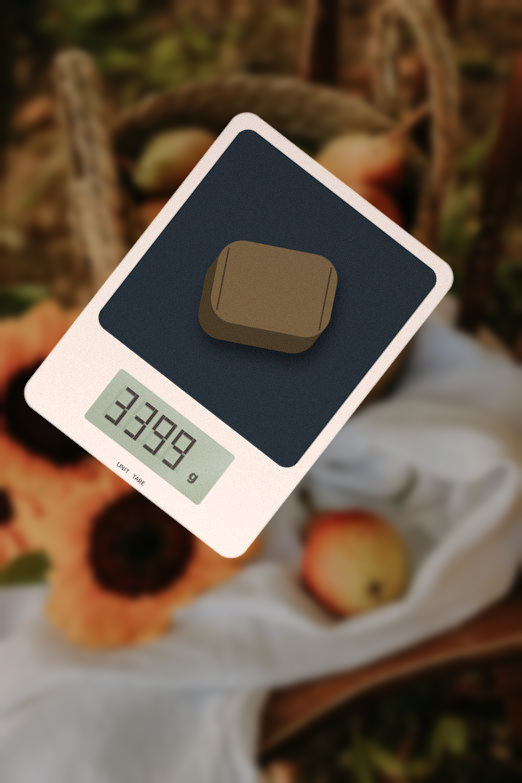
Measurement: 3399g
